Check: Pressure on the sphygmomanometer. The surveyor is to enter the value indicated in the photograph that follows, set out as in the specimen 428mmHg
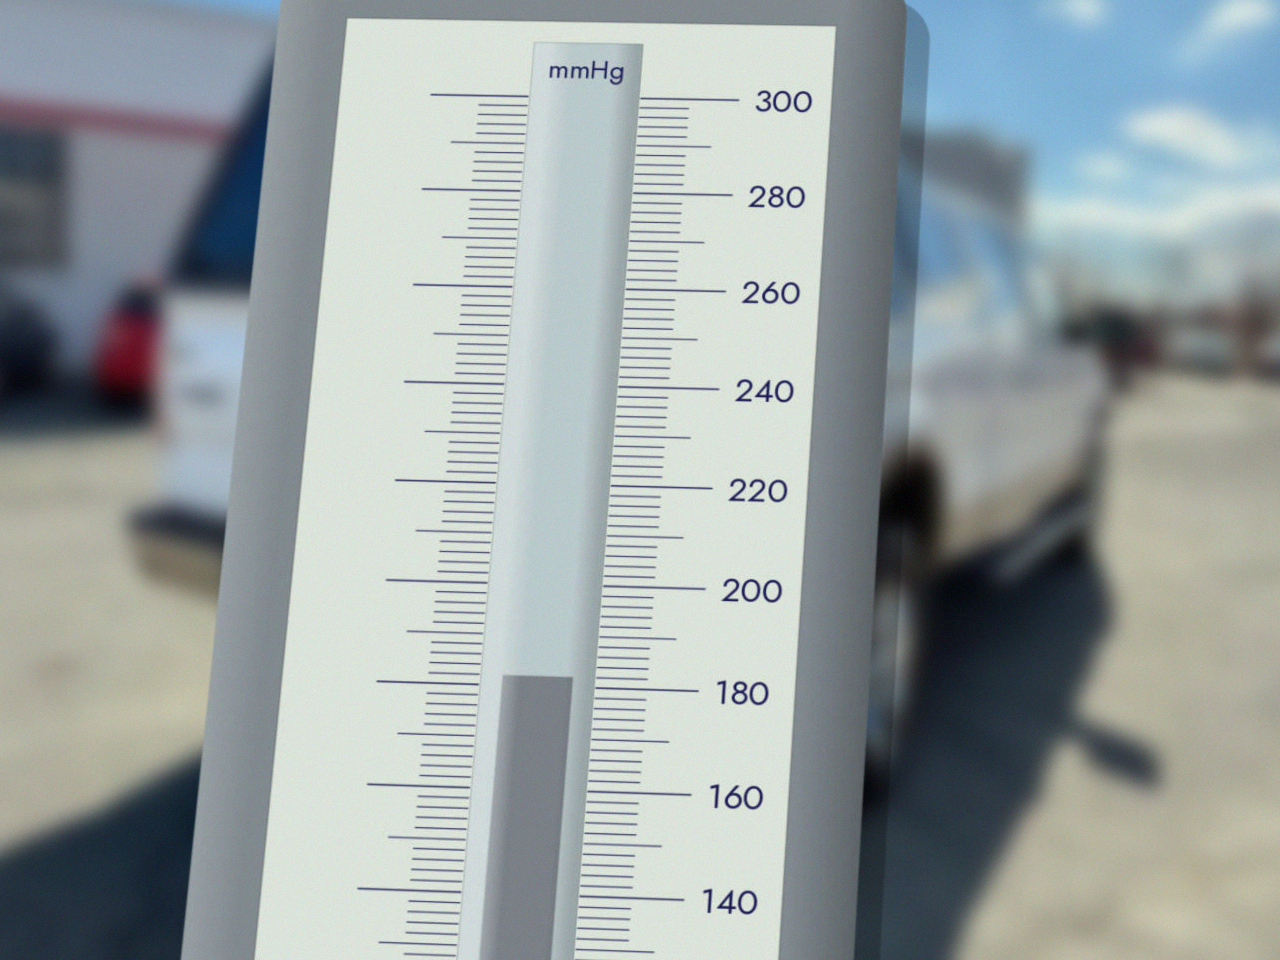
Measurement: 182mmHg
